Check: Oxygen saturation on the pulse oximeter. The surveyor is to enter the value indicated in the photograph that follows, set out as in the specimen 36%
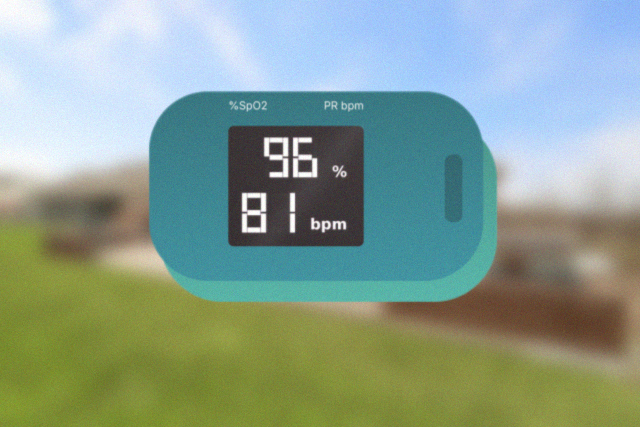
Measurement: 96%
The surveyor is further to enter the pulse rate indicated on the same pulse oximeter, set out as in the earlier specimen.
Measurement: 81bpm
